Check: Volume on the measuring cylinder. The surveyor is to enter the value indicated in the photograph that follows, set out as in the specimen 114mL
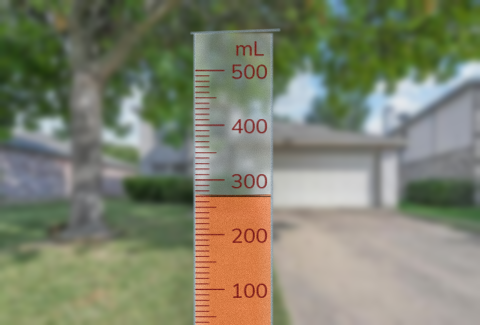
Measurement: 270mL
